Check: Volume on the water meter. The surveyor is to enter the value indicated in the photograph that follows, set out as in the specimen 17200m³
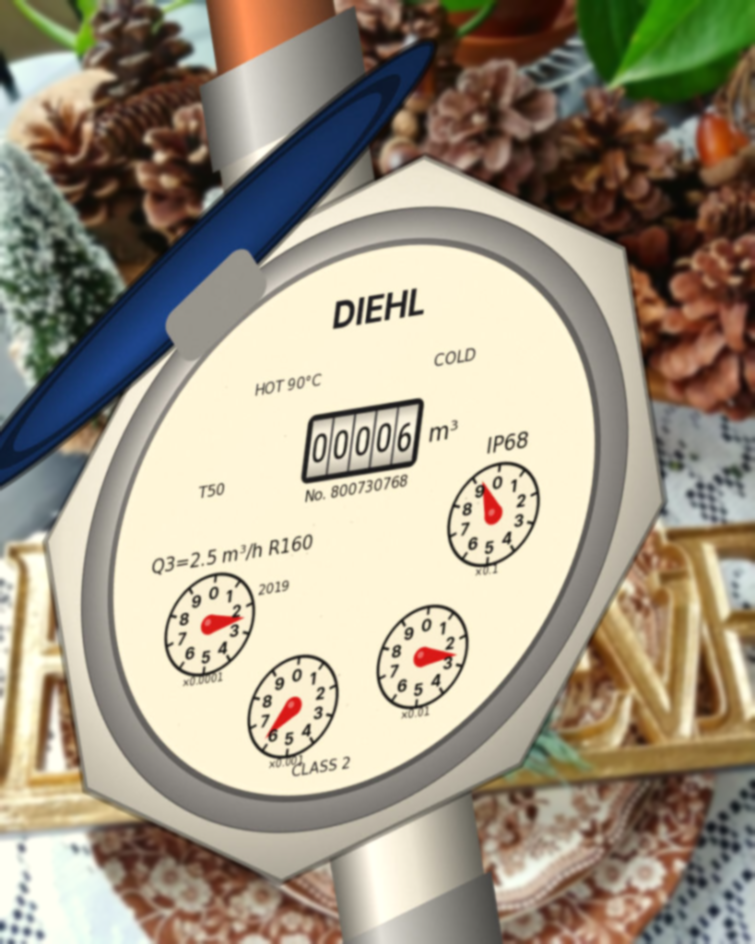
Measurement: 5.9262m³
